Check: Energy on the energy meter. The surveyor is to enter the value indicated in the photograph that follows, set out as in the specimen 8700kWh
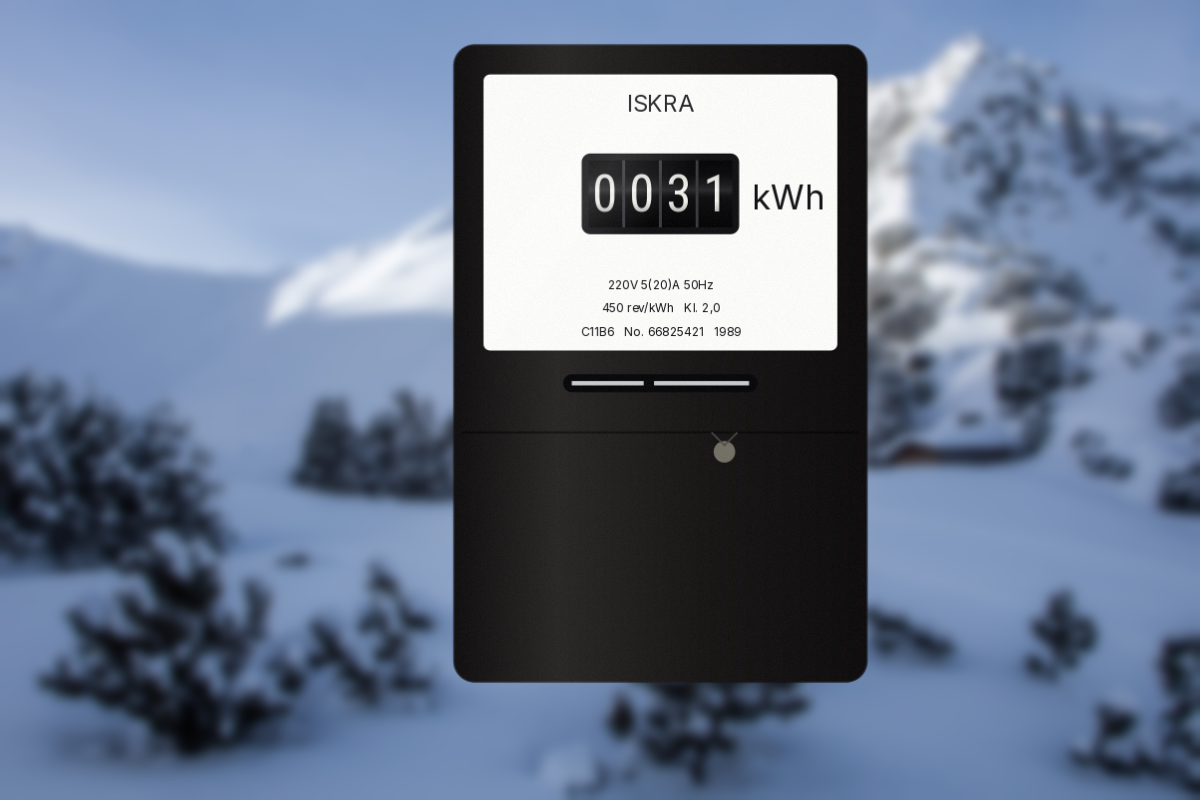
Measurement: 31kWh
